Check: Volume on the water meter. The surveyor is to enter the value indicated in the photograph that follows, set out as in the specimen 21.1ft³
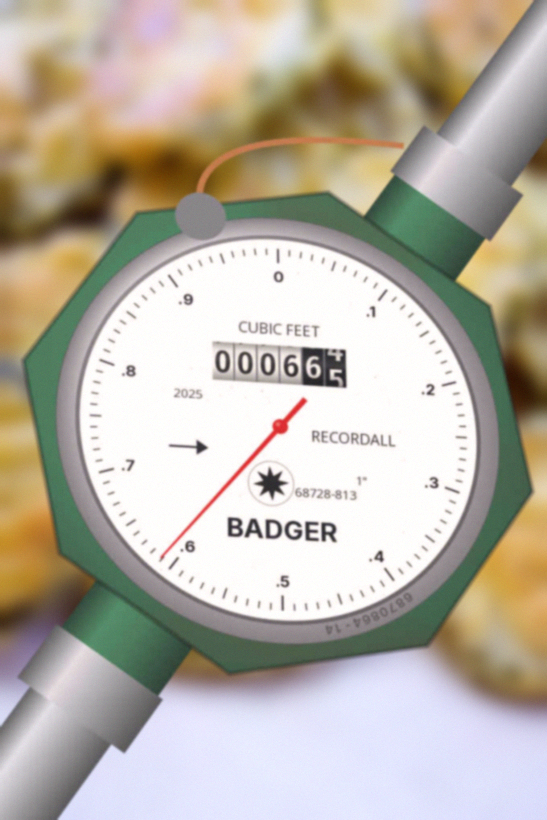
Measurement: 664.61ft³
